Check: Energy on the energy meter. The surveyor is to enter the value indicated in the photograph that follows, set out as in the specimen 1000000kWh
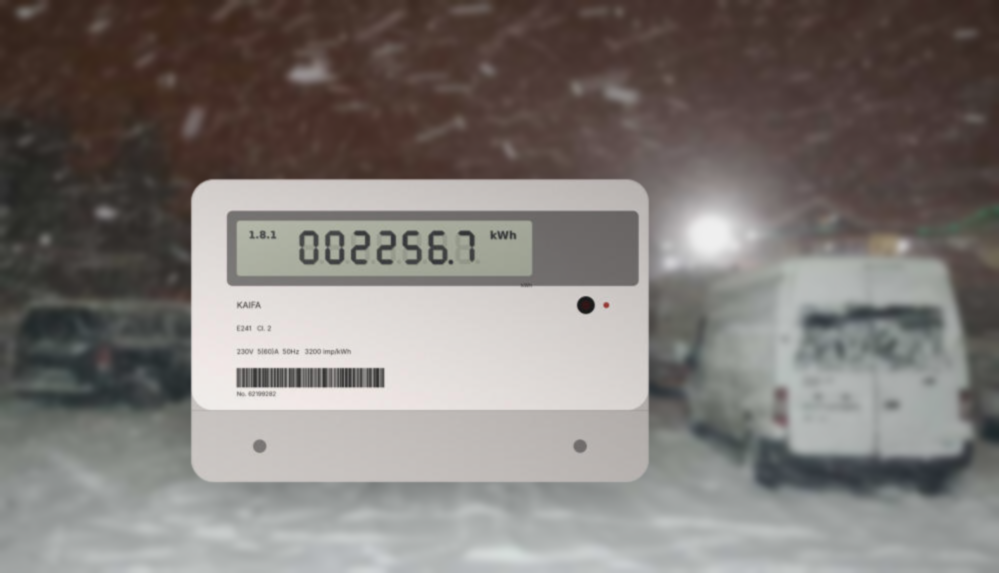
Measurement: 2256.7kWh
